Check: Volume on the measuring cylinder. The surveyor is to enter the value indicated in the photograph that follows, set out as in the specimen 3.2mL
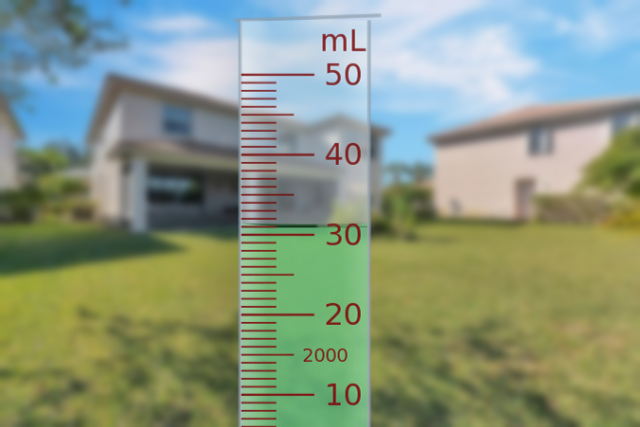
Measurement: 31mL
